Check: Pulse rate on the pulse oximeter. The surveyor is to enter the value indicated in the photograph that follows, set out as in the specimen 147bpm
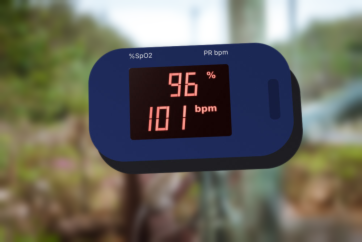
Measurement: 101bpm
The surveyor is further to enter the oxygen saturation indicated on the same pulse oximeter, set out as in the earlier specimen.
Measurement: 96%
